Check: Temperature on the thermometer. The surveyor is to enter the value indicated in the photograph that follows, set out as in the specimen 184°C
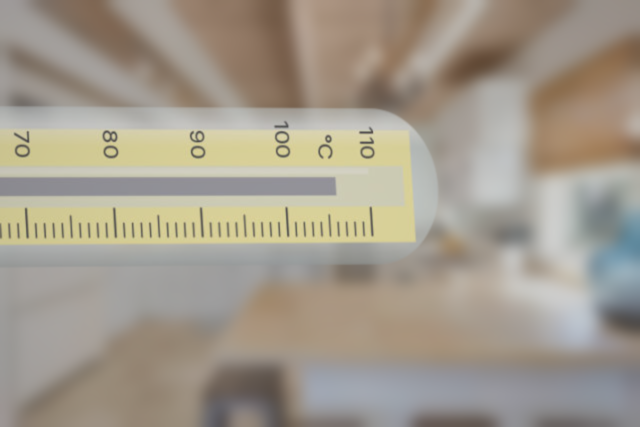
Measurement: 106°C
